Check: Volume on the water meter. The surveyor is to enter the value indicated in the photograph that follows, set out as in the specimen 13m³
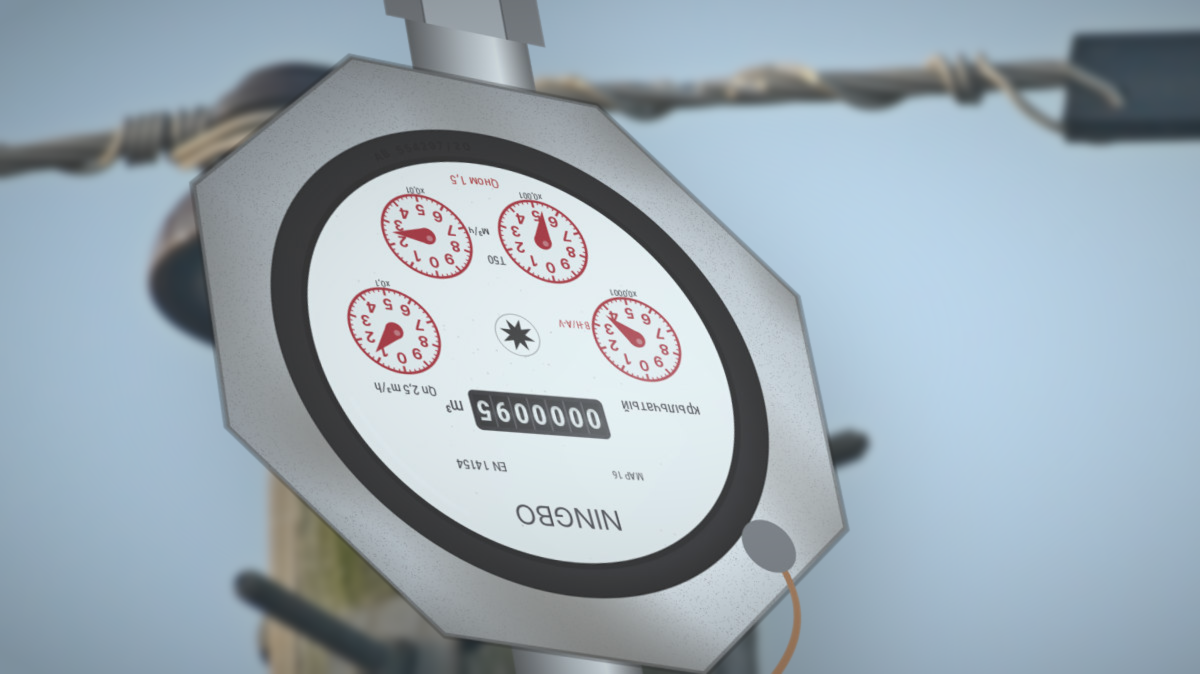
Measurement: 95.1253m³
